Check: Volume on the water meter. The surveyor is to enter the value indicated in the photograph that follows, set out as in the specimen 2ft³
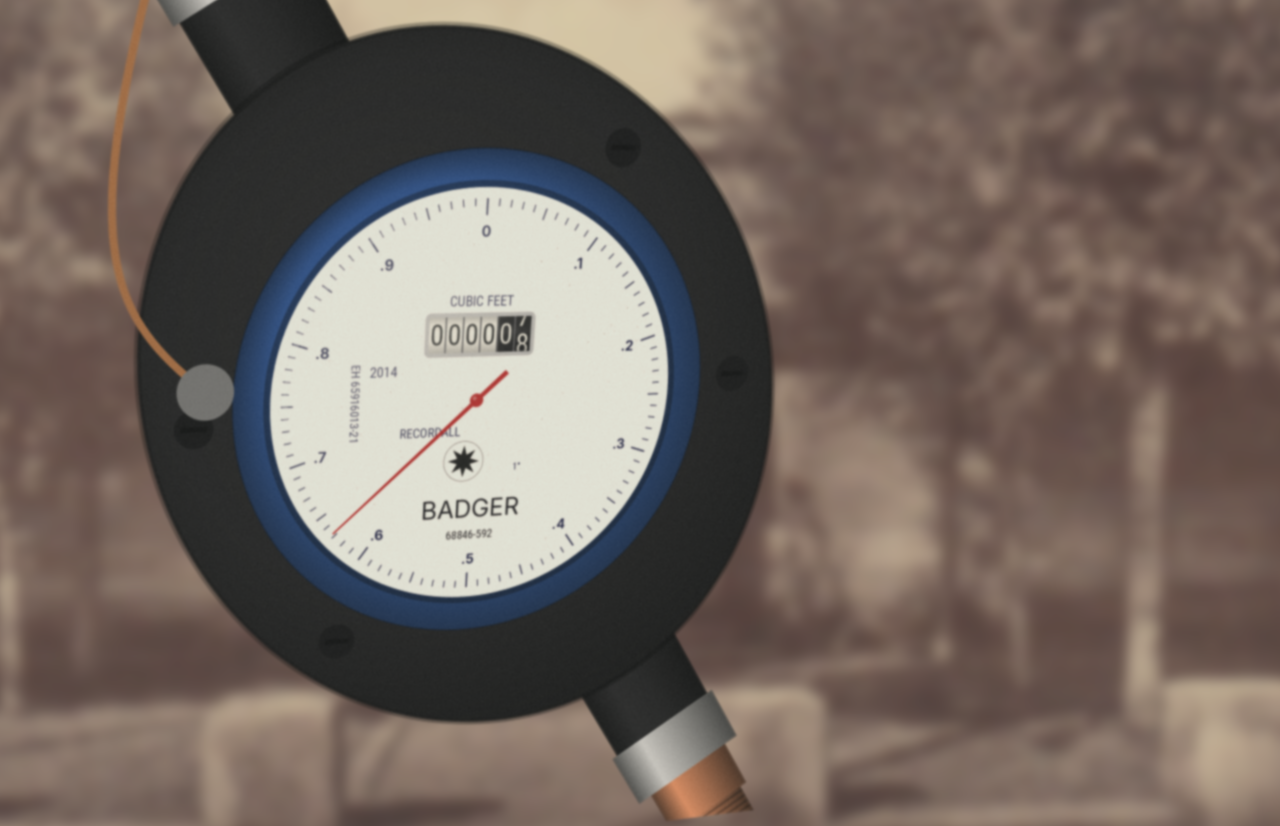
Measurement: 7.63ft³
